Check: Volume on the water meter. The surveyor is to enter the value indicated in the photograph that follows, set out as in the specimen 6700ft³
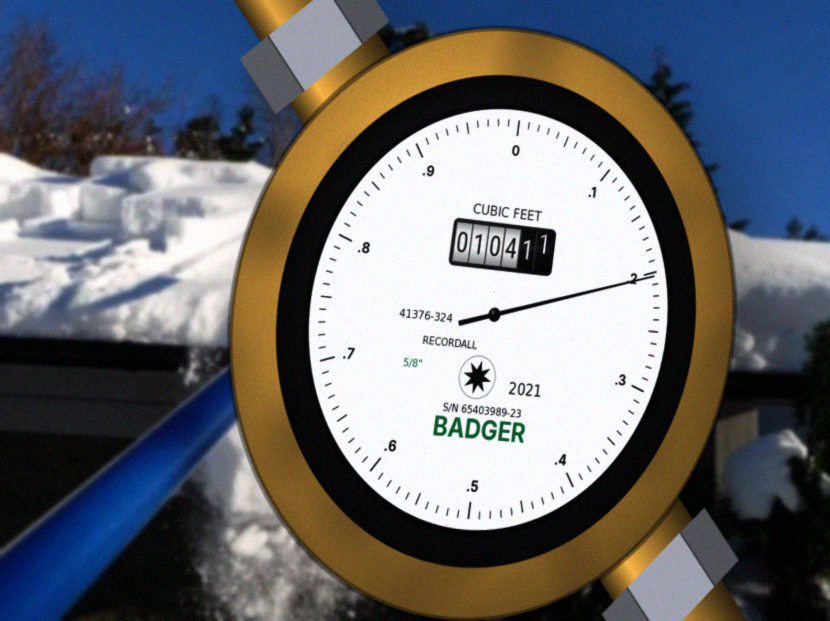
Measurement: 10411.20ft³
